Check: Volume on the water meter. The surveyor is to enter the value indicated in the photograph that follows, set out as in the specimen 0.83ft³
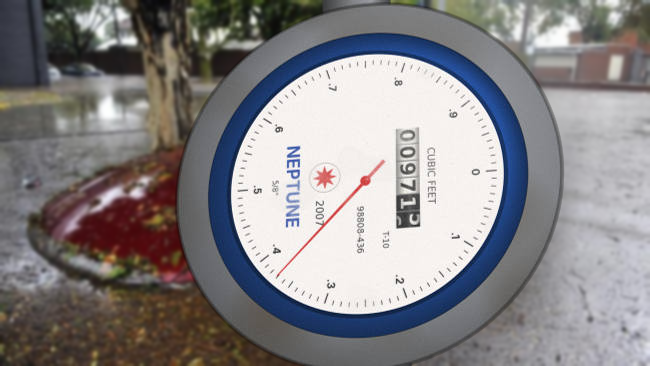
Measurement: 9715.37ft³
